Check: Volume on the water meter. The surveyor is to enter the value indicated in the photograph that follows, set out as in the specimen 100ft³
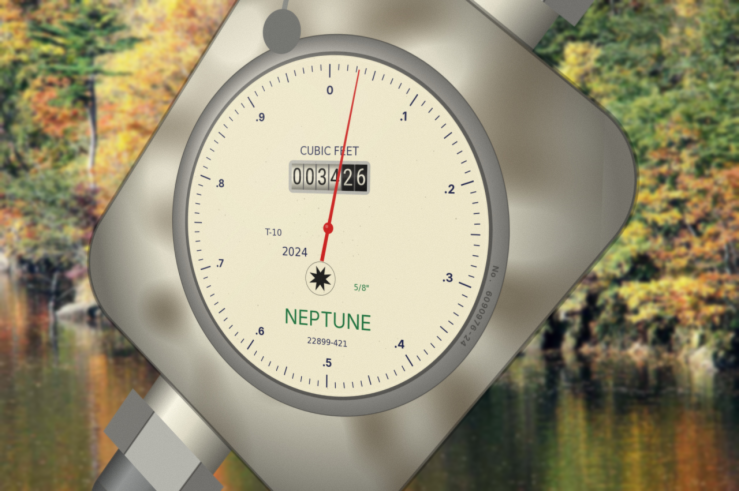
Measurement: 3426.03ft³
